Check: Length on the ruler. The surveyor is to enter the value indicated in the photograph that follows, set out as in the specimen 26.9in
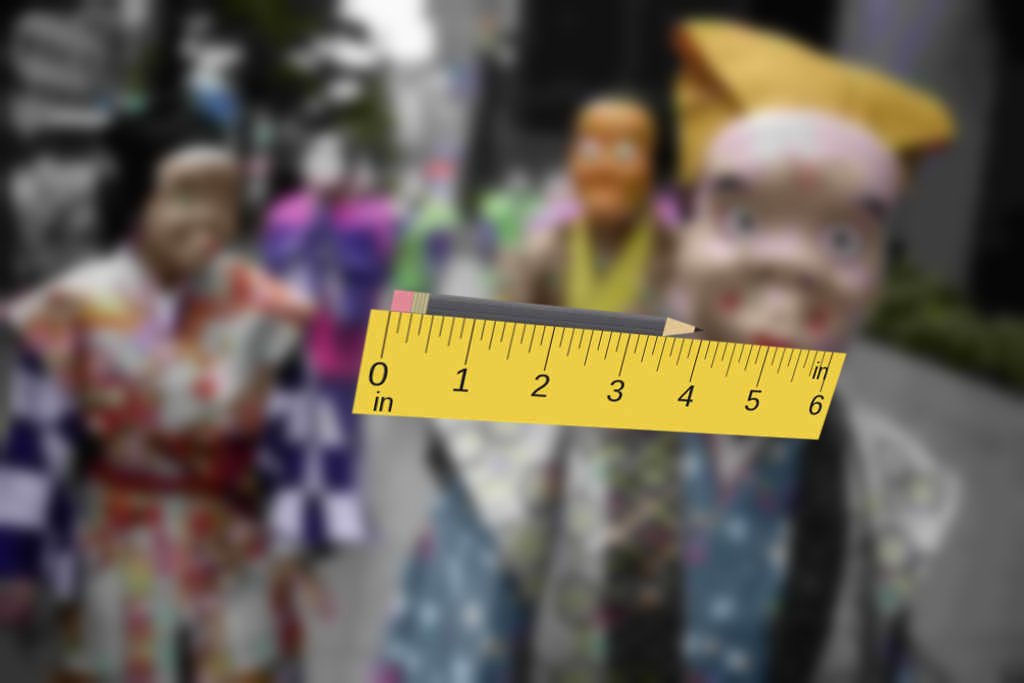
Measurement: 4in
